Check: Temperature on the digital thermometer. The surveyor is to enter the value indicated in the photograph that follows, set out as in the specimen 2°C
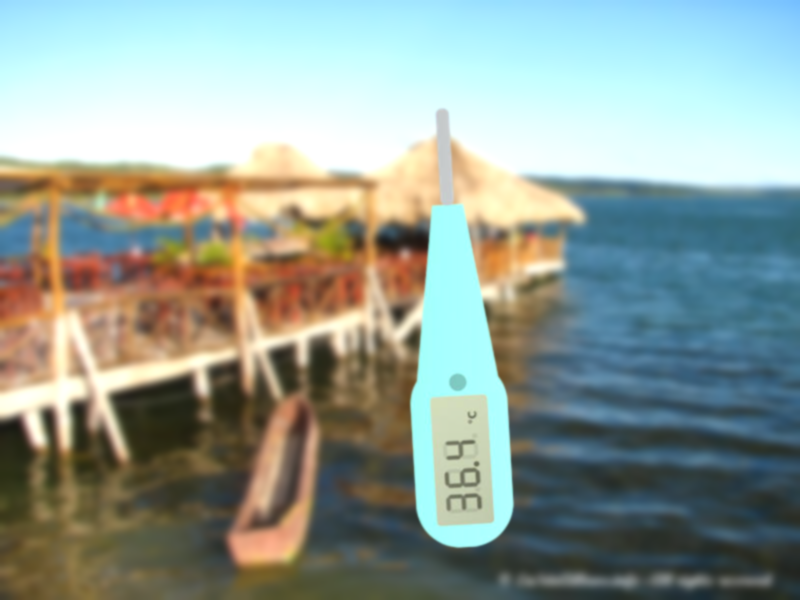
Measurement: 36.4°C
